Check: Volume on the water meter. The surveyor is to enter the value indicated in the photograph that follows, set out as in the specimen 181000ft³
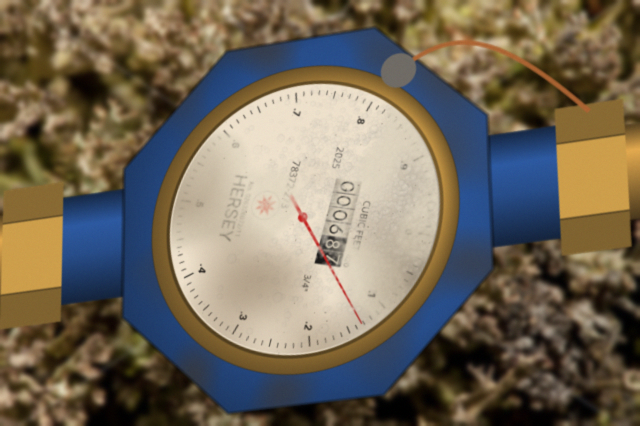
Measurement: 687.13ft³
